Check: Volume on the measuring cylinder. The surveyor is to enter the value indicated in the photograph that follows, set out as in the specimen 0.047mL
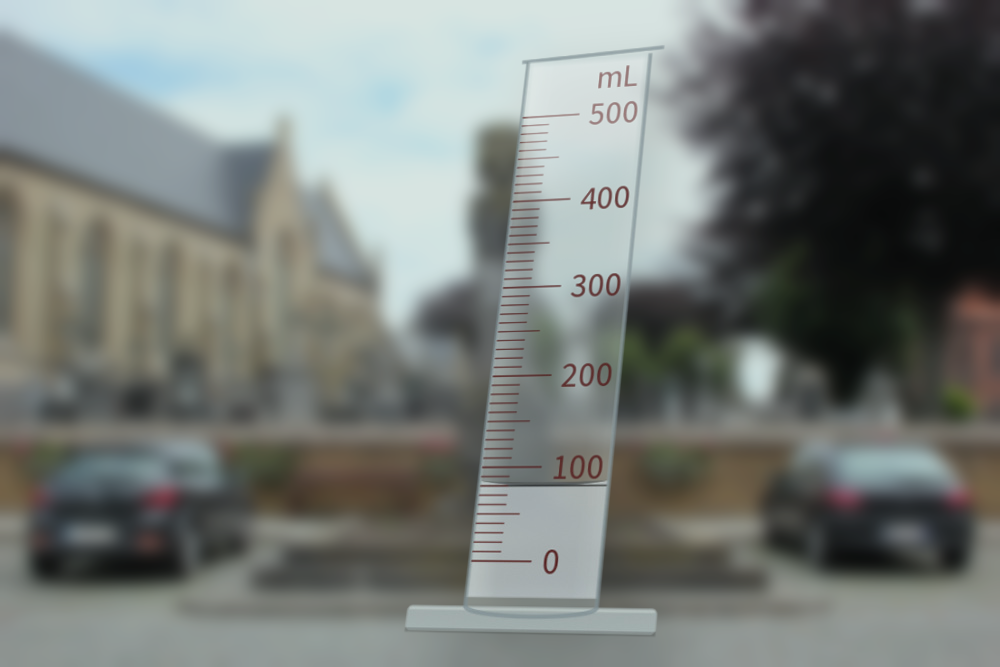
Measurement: 80mL
